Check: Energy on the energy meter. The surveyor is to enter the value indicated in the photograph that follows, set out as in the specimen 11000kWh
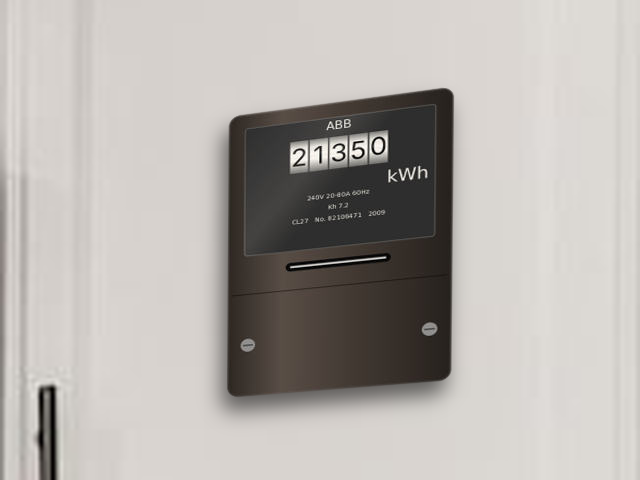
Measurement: 21350kWh
